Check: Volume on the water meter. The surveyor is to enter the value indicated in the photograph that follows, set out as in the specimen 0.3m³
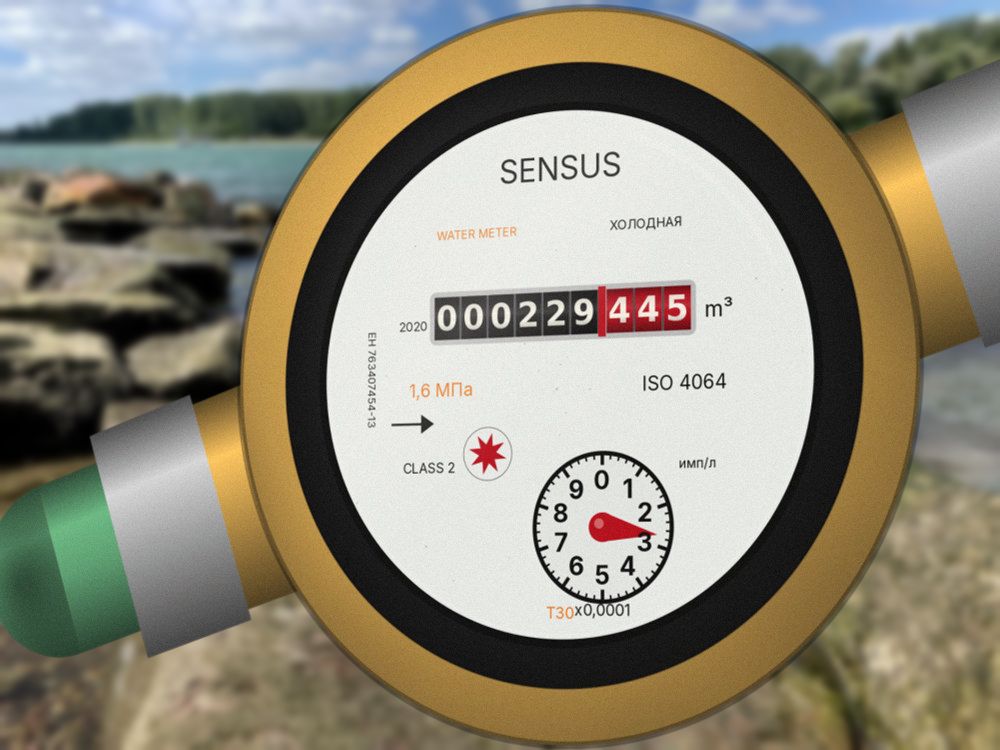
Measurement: 229.4452m³
